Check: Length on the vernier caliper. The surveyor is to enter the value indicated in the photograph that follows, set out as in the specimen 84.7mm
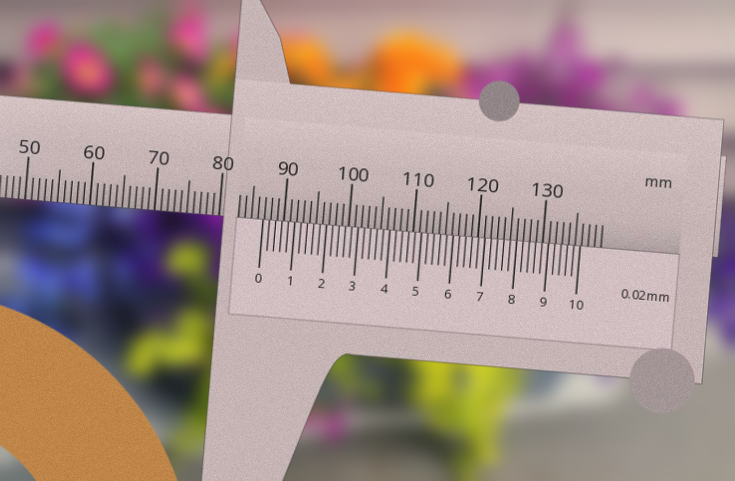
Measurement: 86.8mm
